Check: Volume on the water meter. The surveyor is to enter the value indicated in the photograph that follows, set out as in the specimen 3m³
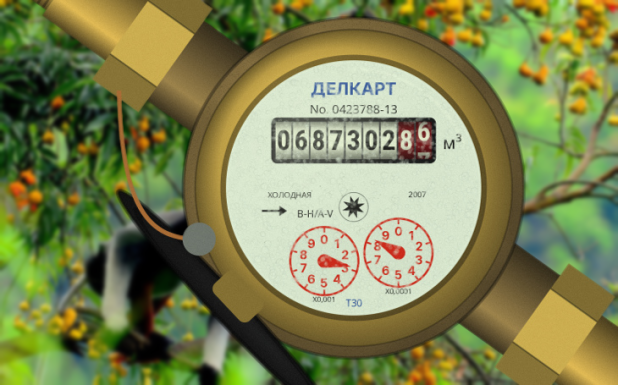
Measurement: 687302.8628m³
